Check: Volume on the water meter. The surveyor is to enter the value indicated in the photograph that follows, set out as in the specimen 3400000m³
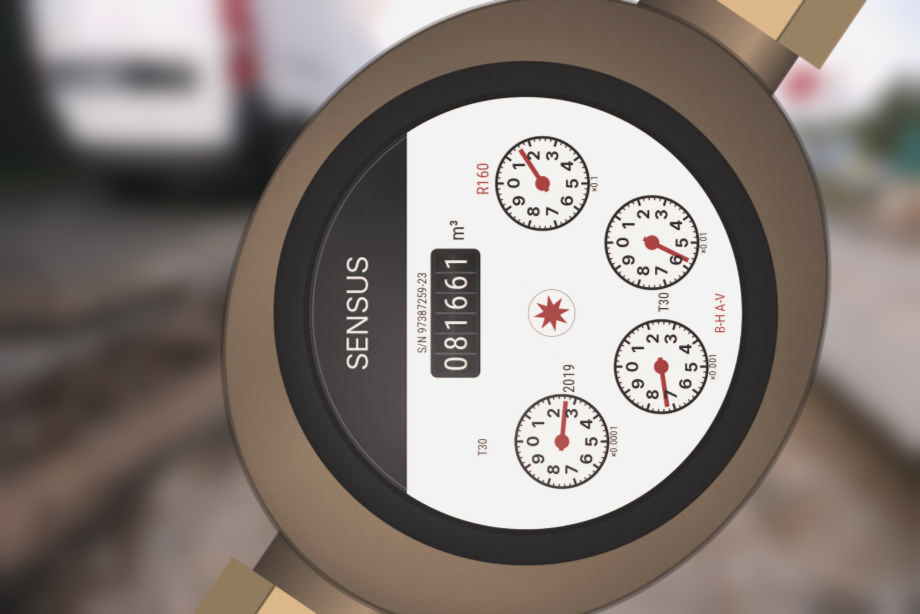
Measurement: 81661.1572m³
